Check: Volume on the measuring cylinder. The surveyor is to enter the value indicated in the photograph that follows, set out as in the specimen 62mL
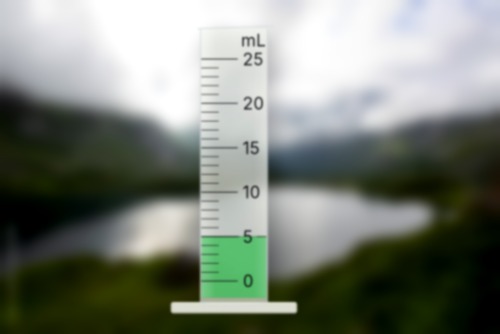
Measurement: 5mL
